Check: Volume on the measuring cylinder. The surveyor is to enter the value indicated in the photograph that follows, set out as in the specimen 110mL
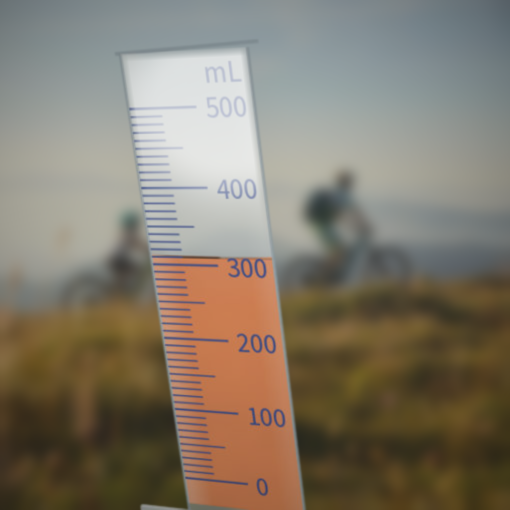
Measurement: 310mL
